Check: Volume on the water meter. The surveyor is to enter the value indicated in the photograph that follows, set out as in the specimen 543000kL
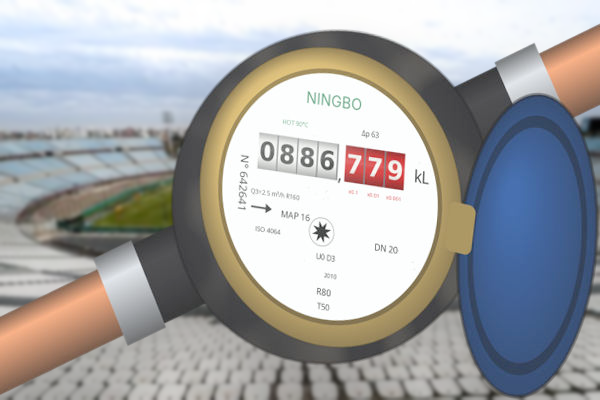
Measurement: 886.779kL
